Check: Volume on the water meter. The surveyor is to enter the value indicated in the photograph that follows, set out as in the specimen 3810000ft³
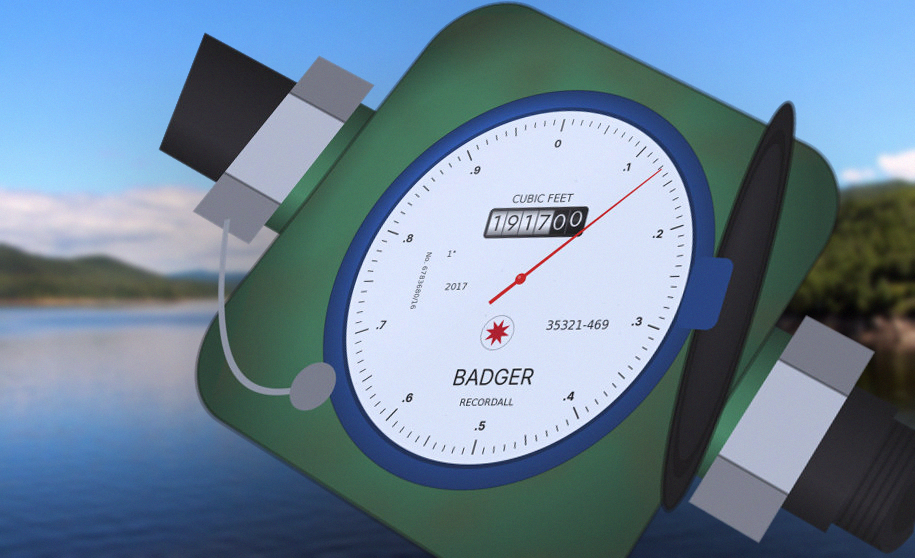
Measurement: 191700.13ft³
